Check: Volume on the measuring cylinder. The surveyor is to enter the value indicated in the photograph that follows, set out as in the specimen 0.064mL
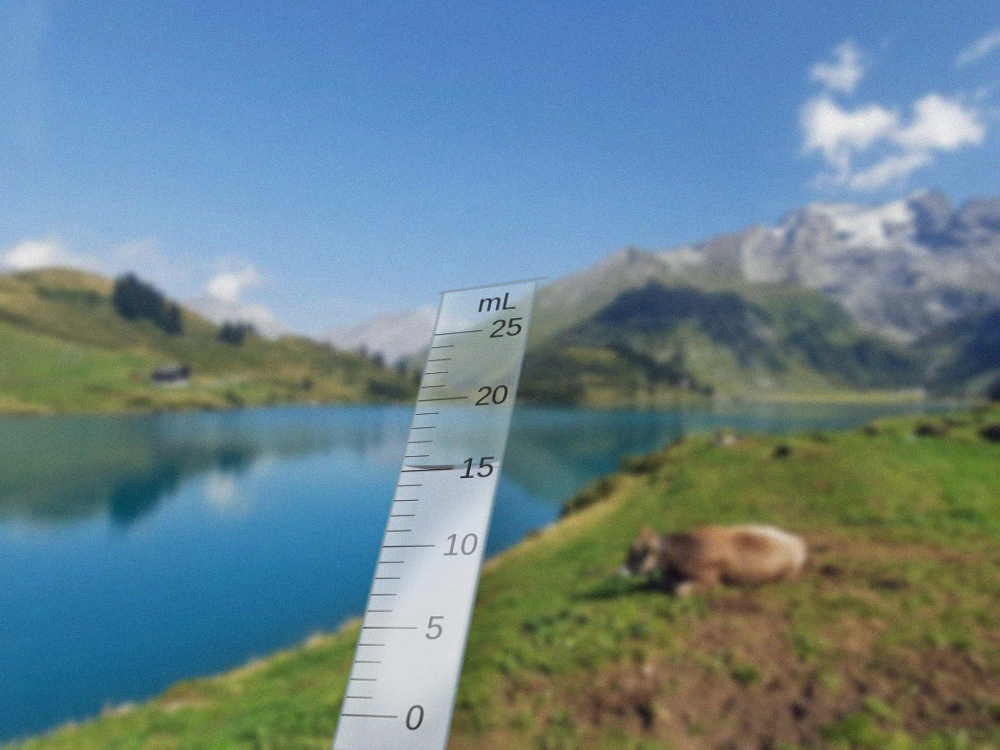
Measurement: 15mL
